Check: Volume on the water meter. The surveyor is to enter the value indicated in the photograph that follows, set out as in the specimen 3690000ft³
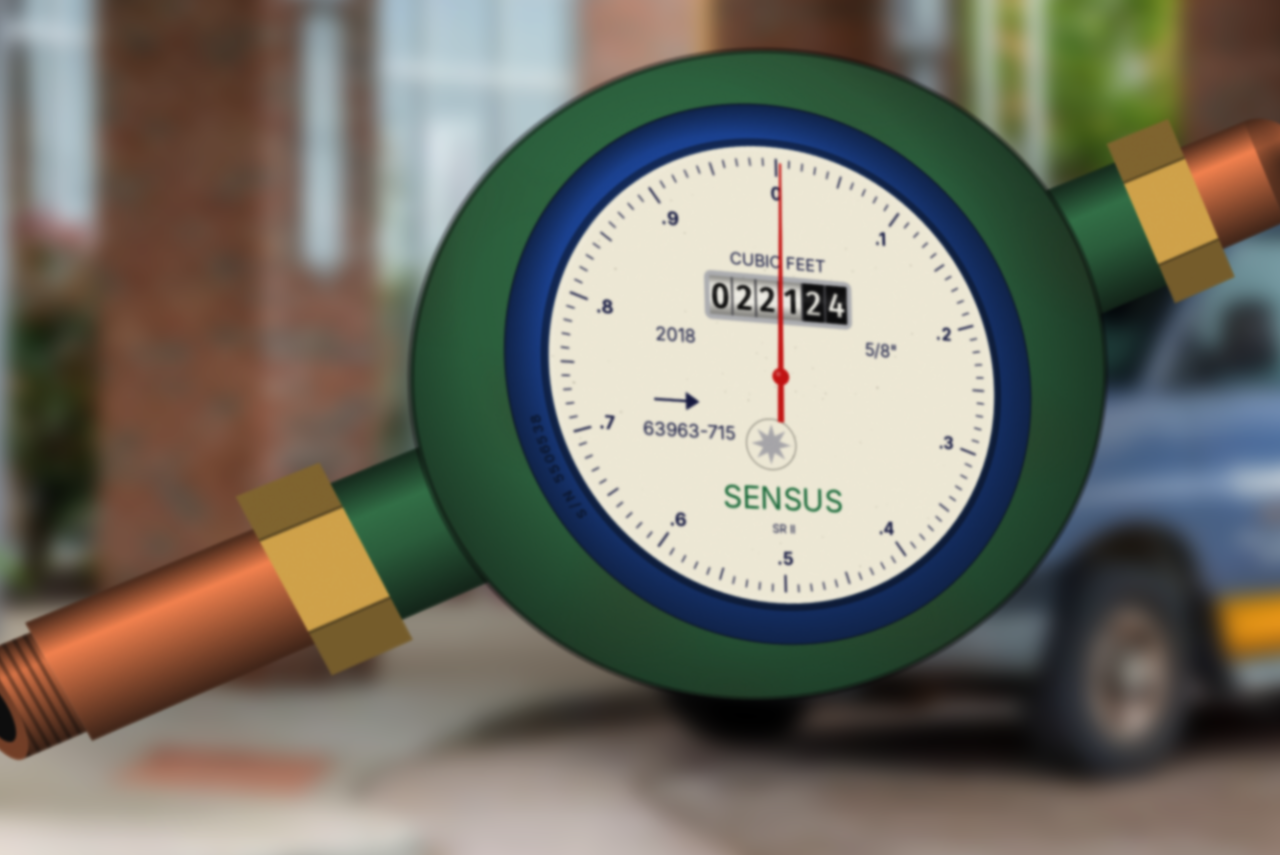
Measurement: 22124.00ft³
